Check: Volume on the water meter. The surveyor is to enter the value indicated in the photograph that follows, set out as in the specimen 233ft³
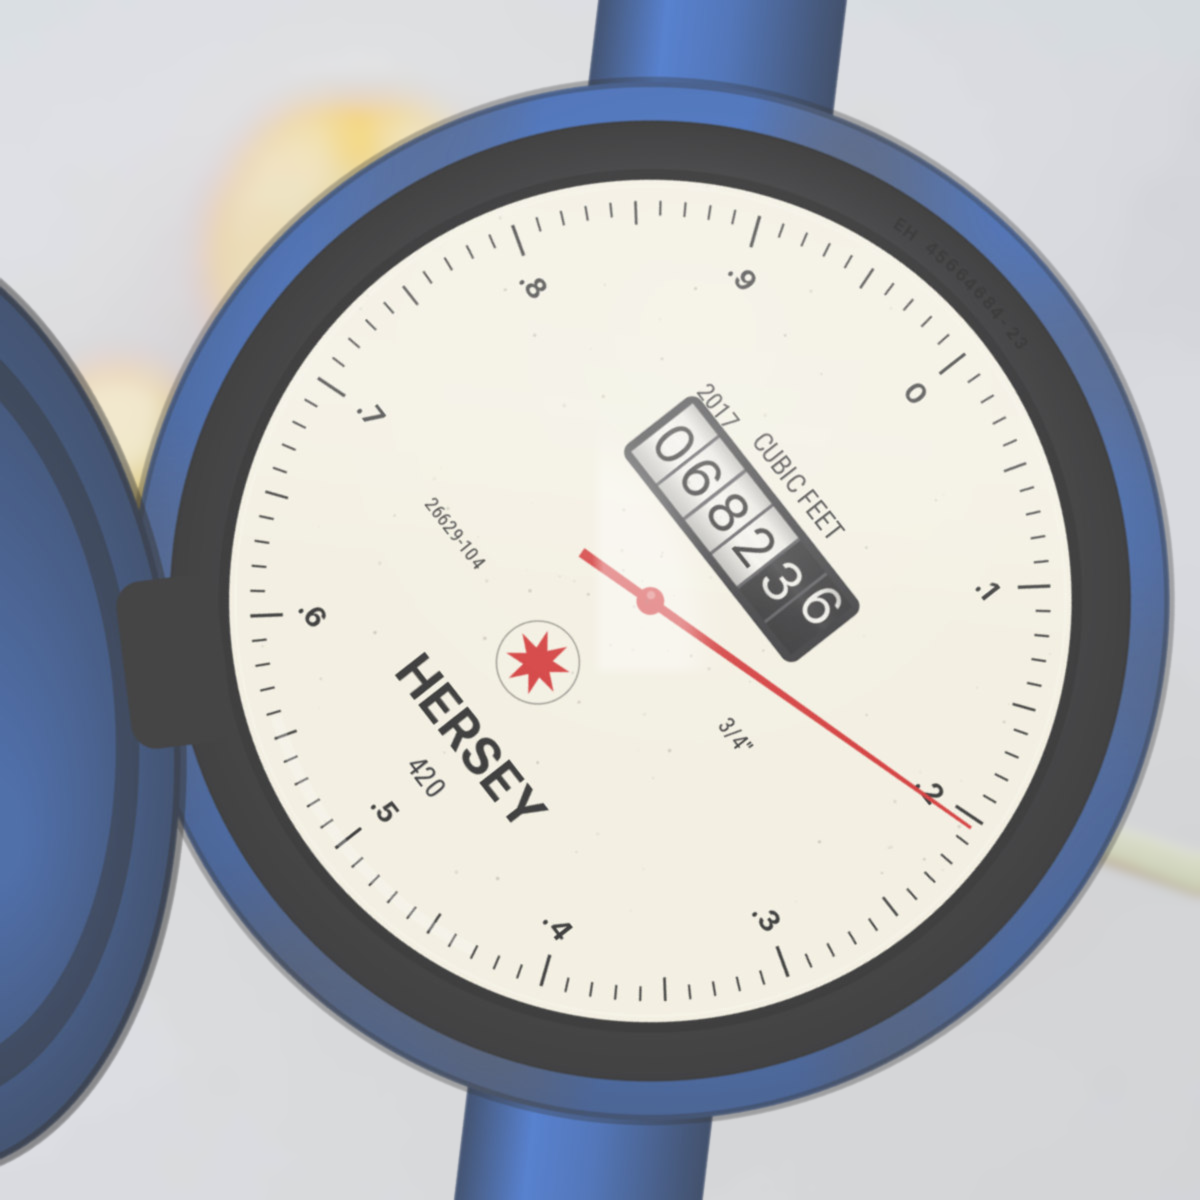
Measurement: 68236.20ft³
